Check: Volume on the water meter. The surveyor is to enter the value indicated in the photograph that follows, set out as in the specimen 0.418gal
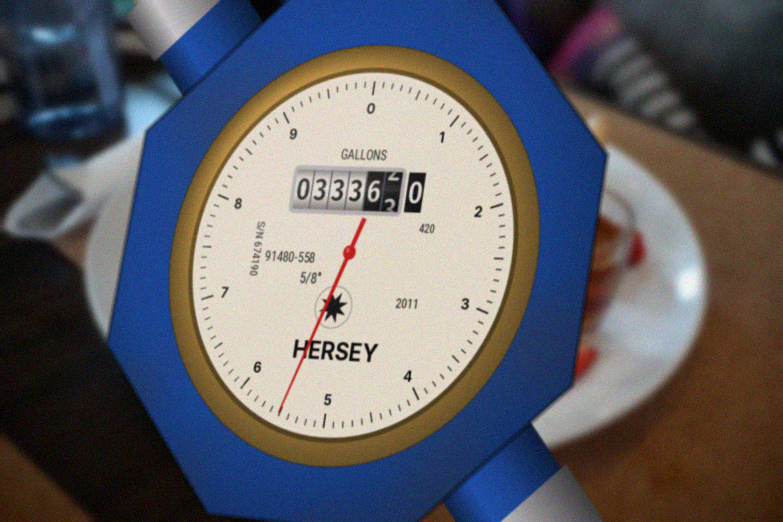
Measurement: 333625.5gal
